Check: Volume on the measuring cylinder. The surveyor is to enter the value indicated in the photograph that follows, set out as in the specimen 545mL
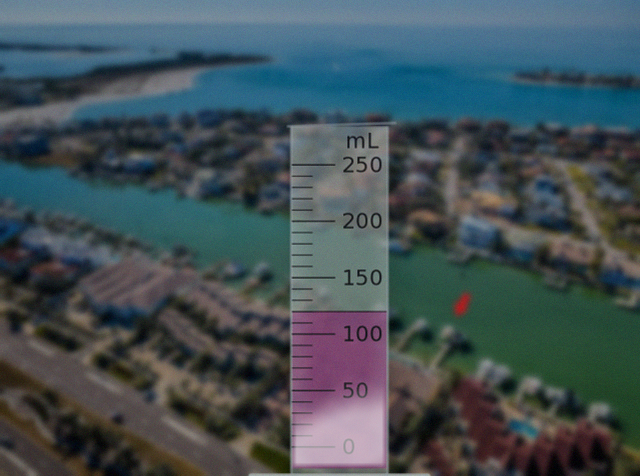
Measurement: 120mL
